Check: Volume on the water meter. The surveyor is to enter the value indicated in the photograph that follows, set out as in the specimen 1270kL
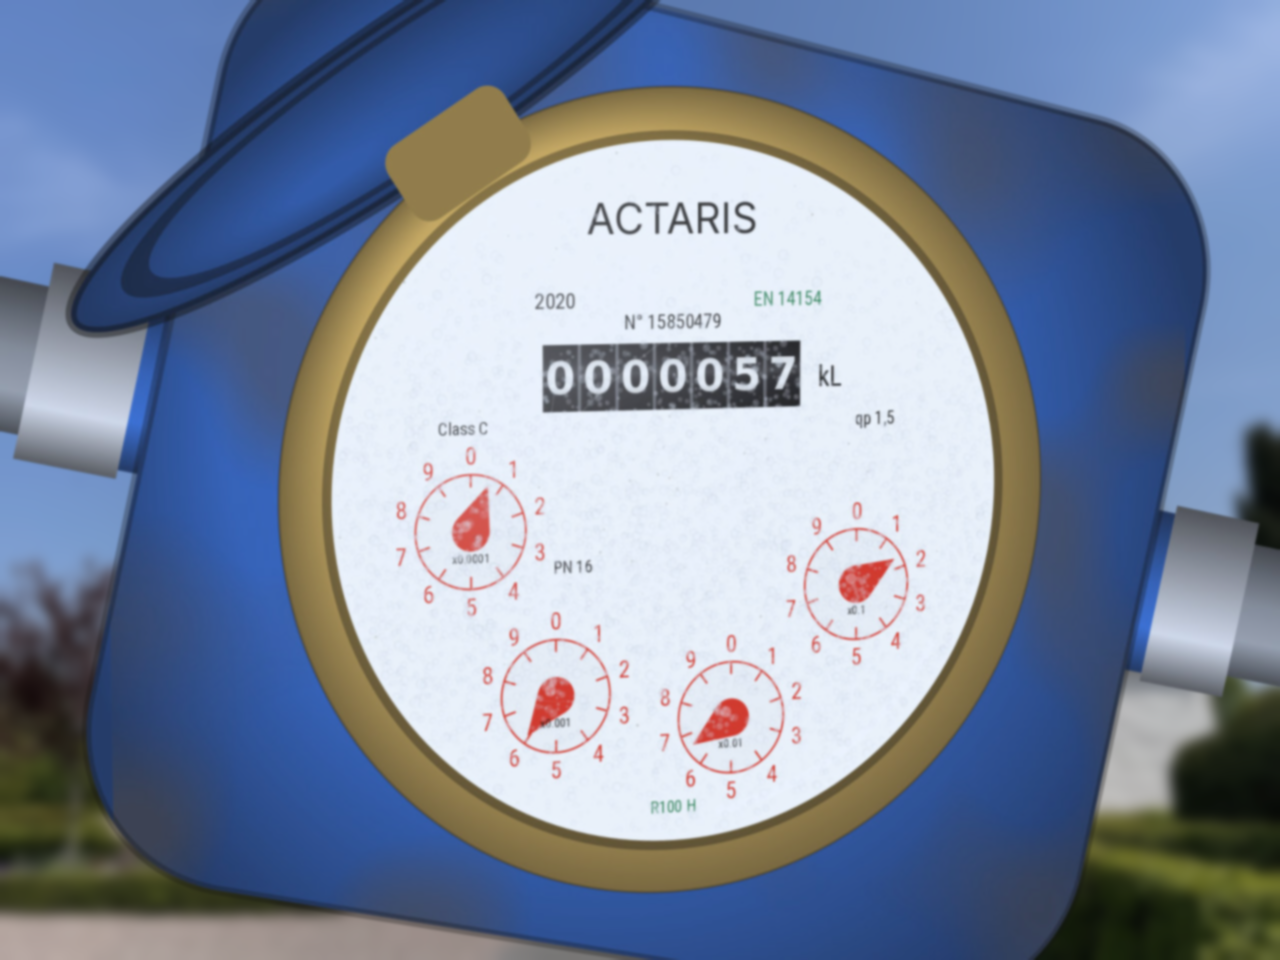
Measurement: 57.1660kL
